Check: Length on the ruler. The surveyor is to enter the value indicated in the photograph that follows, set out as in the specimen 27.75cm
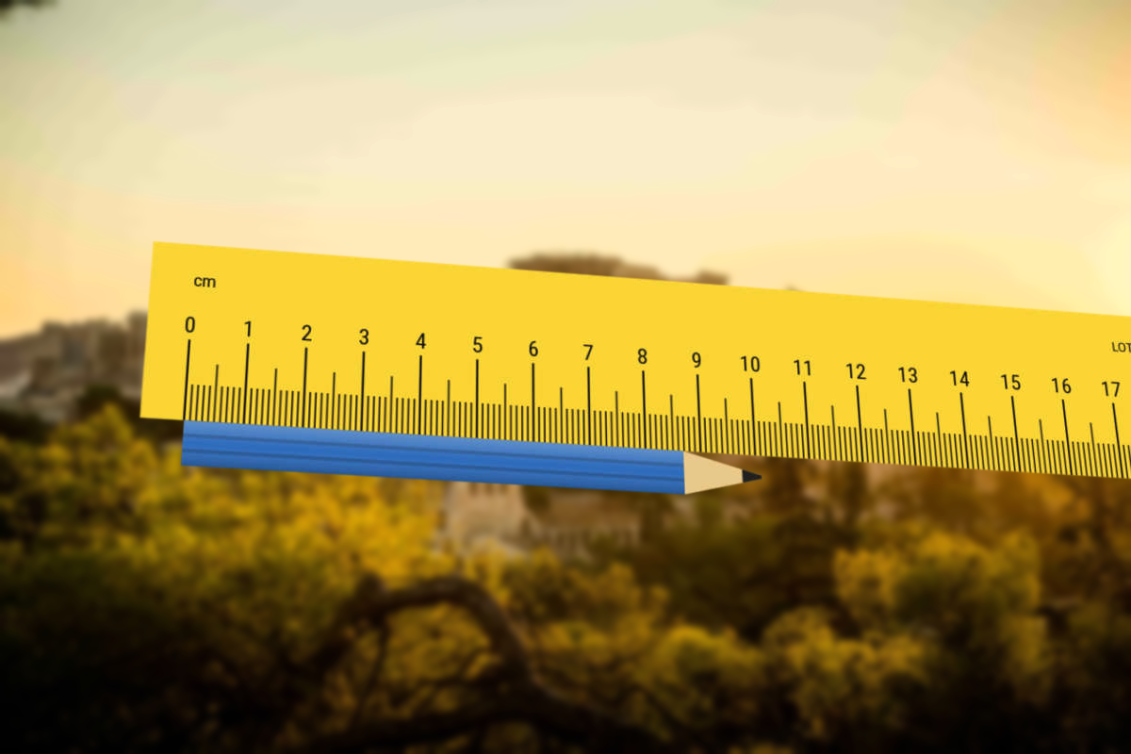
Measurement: 10.1cm
